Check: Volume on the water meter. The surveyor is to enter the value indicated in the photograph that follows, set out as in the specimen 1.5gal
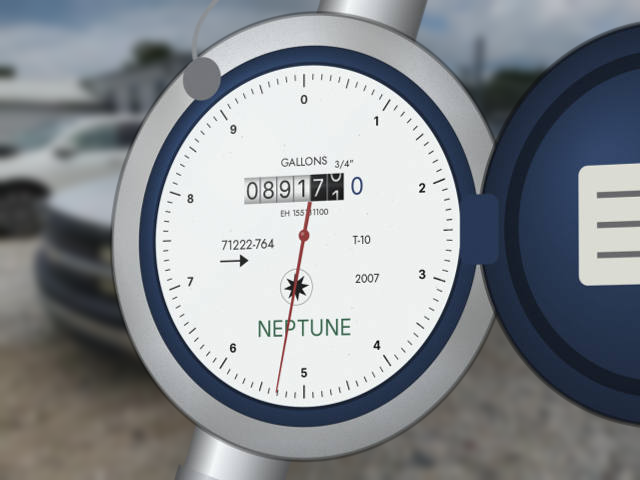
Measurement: 891705.3gal
